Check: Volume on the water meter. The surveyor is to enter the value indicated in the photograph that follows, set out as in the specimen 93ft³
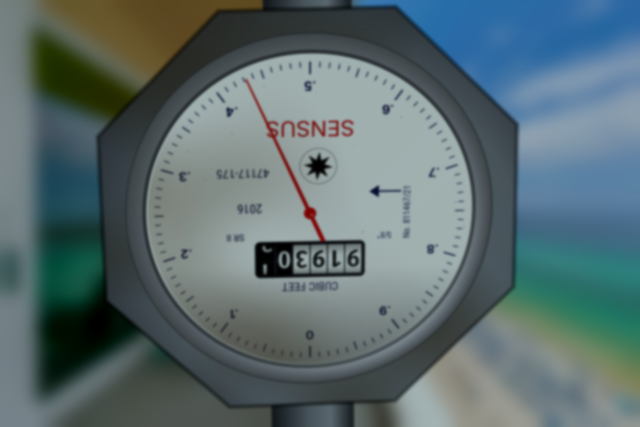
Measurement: 919301.43ft³
